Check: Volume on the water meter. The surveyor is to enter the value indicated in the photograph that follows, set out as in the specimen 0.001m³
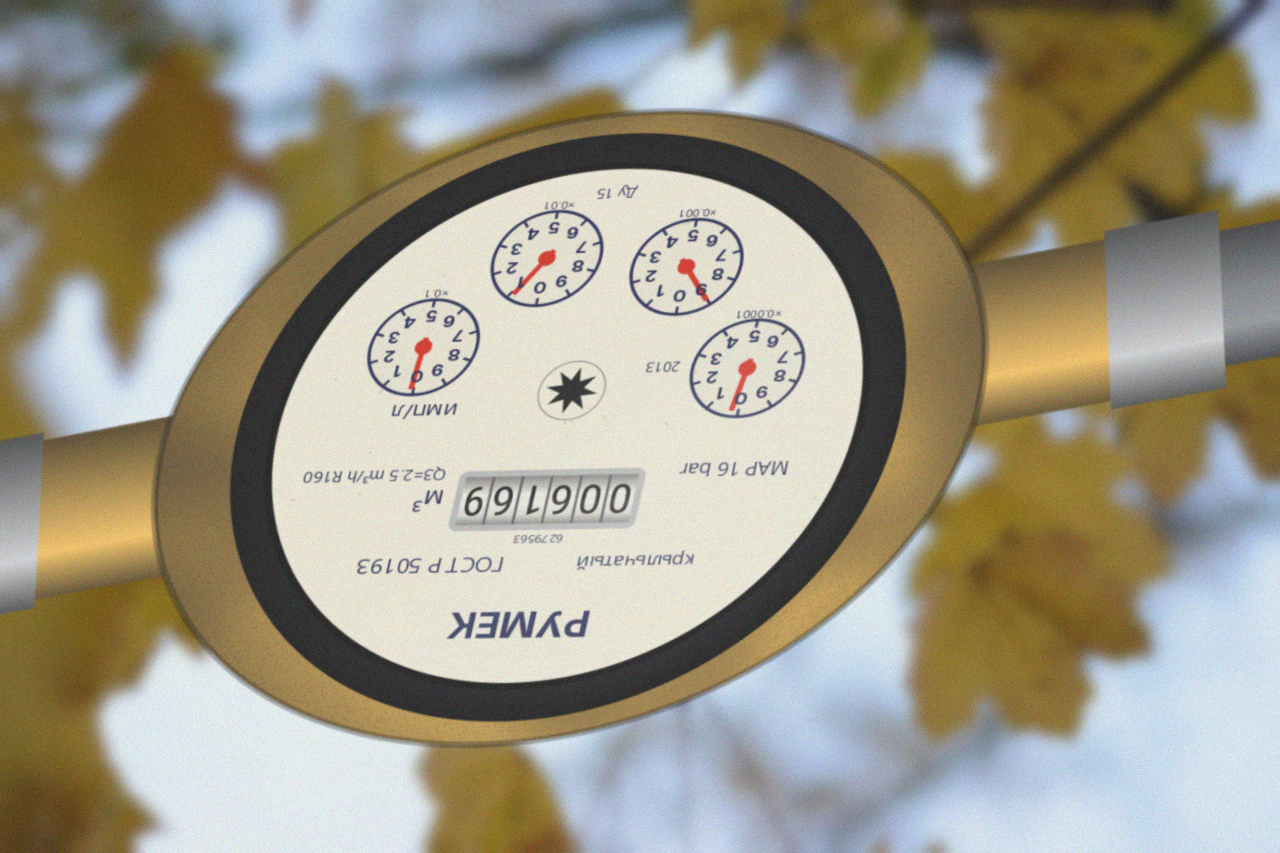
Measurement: 6169.0090m³
